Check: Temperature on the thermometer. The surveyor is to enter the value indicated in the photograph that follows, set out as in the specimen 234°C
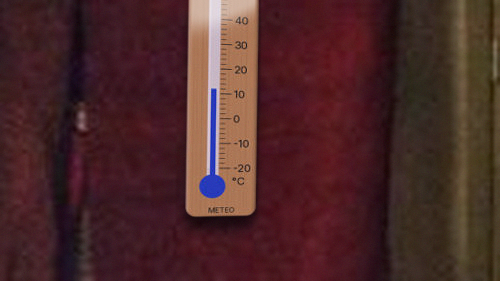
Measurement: 12°C
